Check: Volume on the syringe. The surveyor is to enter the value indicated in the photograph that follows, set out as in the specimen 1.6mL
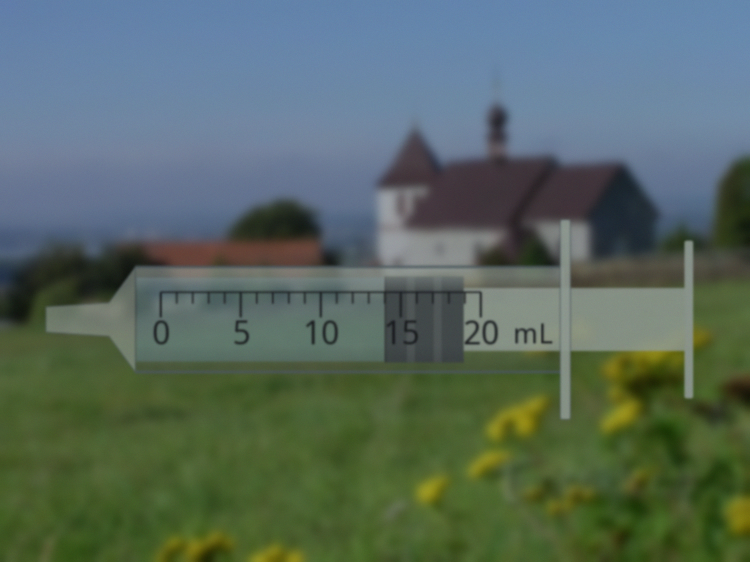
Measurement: 14mL
